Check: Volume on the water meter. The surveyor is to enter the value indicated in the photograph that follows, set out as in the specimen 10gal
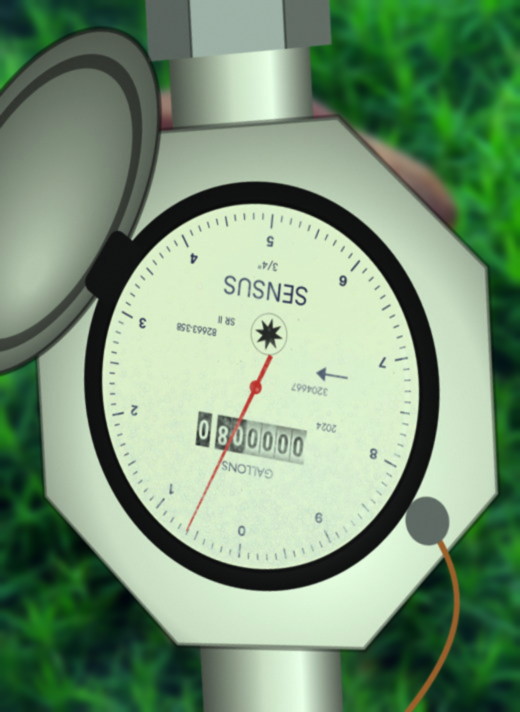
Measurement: 80.6gal
